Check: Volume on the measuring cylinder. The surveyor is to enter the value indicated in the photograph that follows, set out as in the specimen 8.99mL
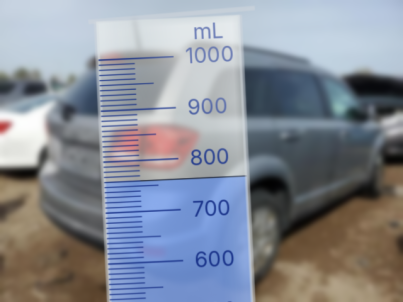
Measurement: 760mL
